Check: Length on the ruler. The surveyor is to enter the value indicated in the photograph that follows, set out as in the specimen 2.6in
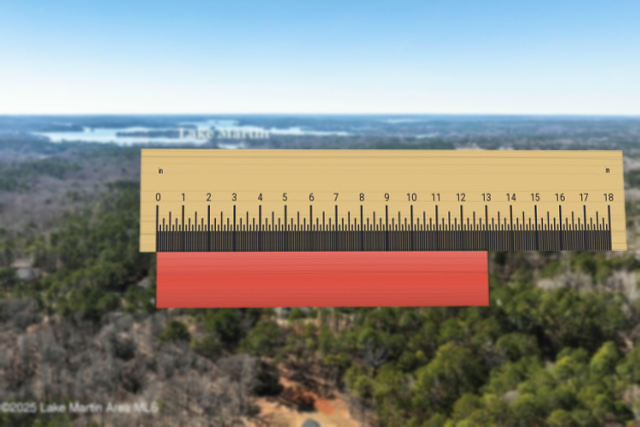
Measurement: 13in
